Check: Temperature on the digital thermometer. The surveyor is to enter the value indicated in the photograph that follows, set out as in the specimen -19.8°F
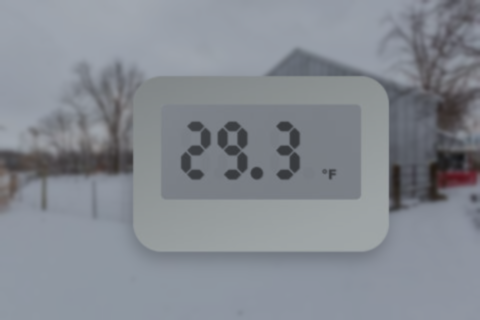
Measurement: 29.3°F
